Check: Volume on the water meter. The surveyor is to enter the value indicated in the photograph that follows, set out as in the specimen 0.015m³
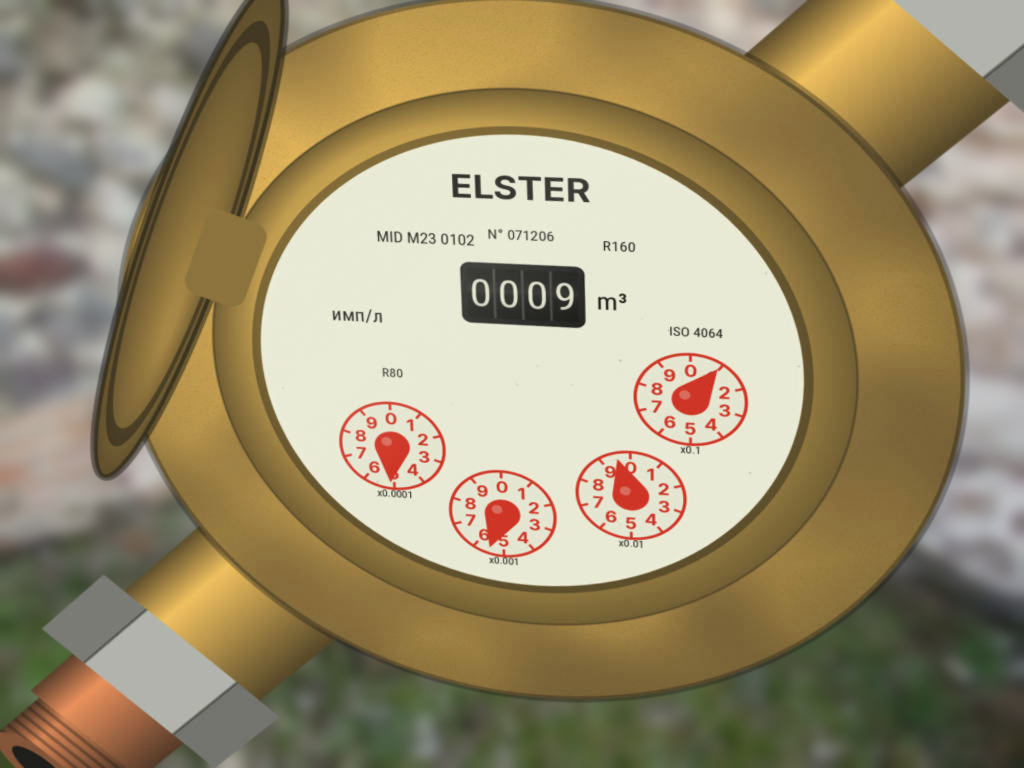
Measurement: 9.0955m³
